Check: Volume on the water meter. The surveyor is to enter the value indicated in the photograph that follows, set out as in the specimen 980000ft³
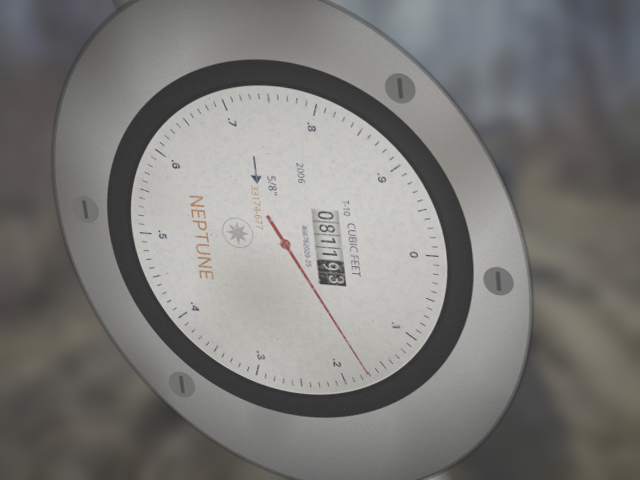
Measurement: 81193.17ft³
